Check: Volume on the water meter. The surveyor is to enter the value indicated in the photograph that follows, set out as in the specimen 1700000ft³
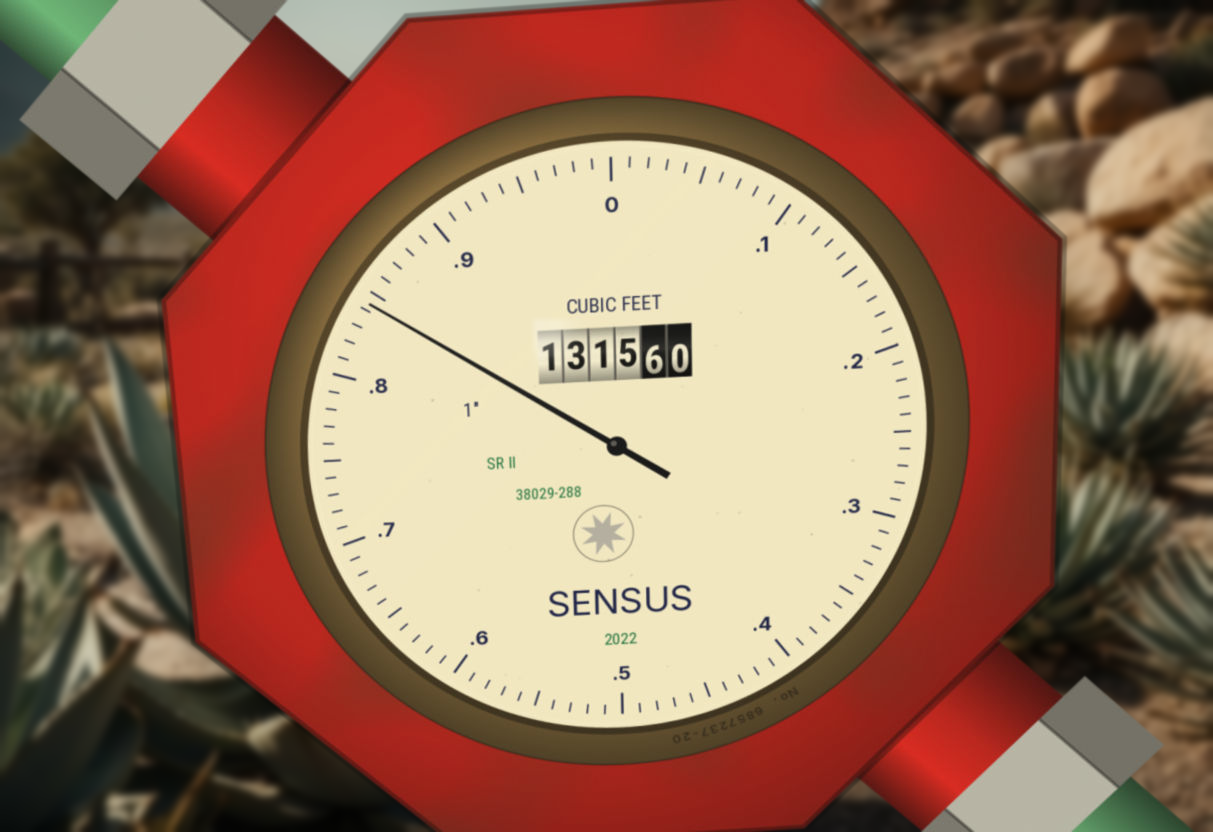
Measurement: 131559.84ft³
